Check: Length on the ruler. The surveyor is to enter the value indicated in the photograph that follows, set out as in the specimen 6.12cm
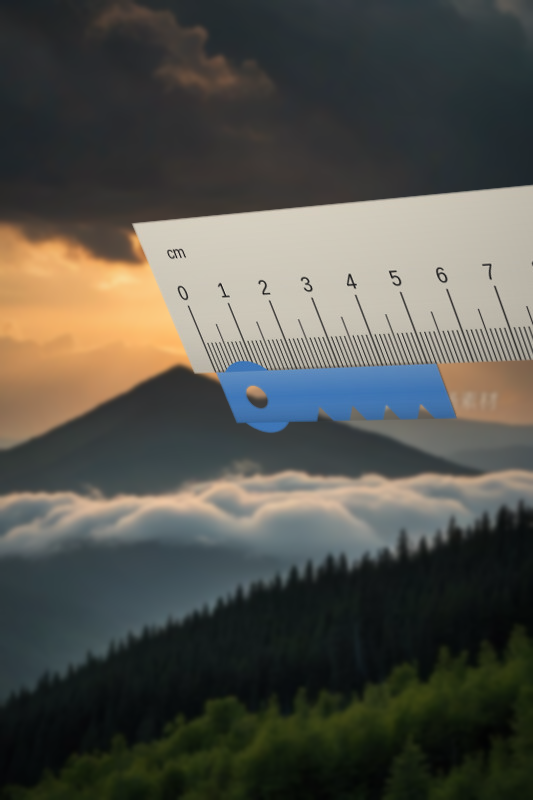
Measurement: 5.2cm
